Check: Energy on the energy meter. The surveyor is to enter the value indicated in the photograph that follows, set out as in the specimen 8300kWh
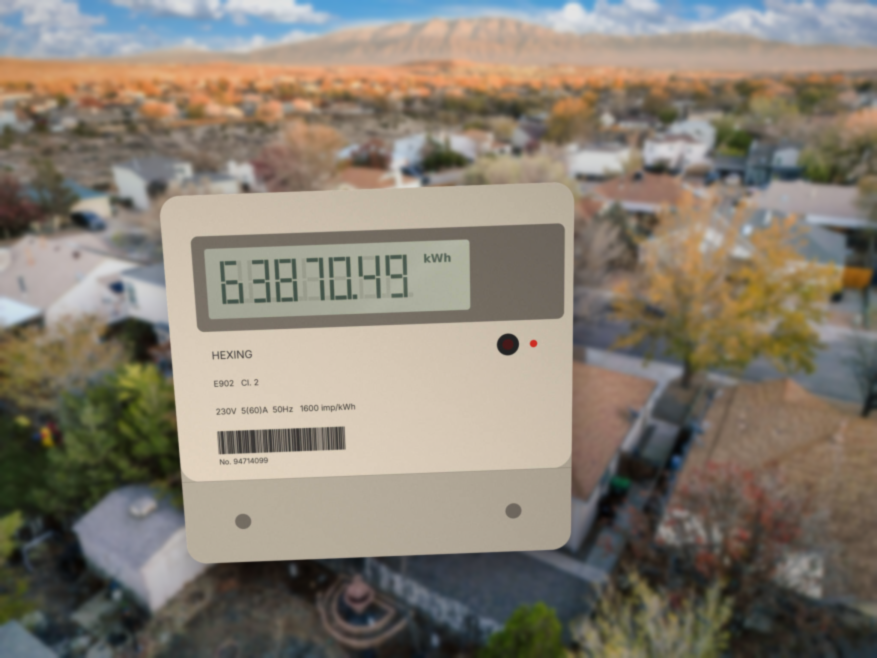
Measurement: 63870.49kWh
